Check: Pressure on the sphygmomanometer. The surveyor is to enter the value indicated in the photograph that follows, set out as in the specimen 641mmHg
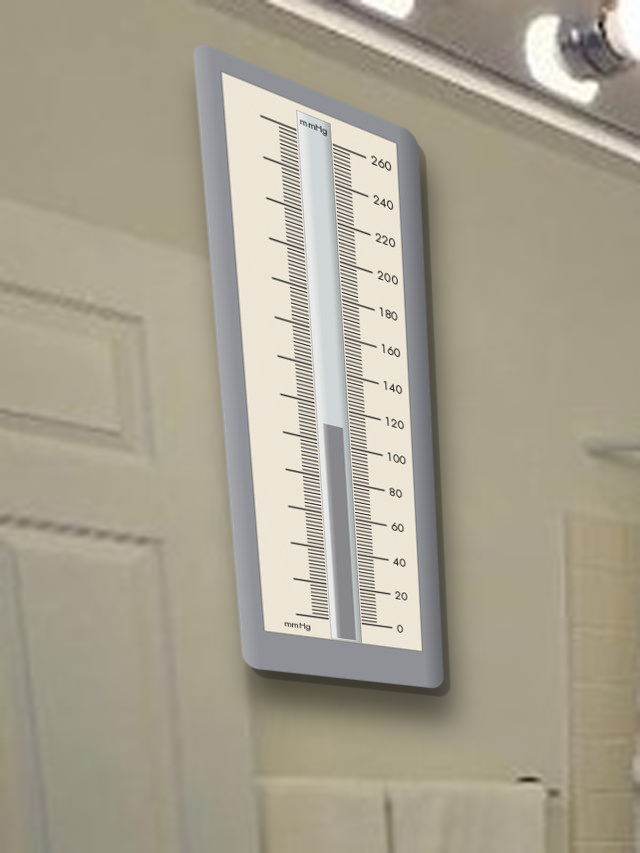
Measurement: 110mmHg
